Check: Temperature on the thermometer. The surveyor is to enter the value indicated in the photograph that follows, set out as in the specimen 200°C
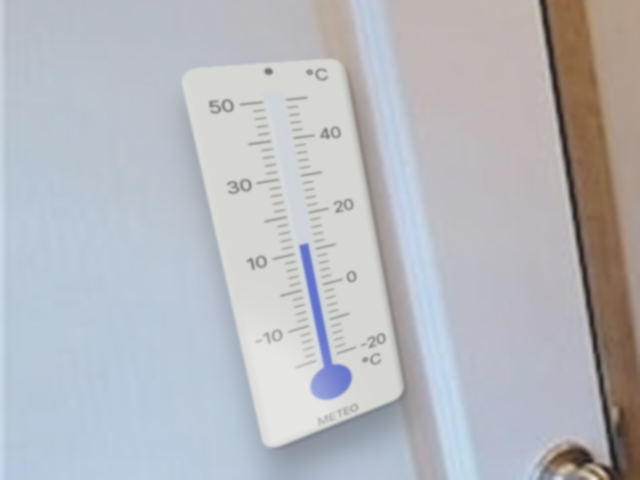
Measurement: 12°C
